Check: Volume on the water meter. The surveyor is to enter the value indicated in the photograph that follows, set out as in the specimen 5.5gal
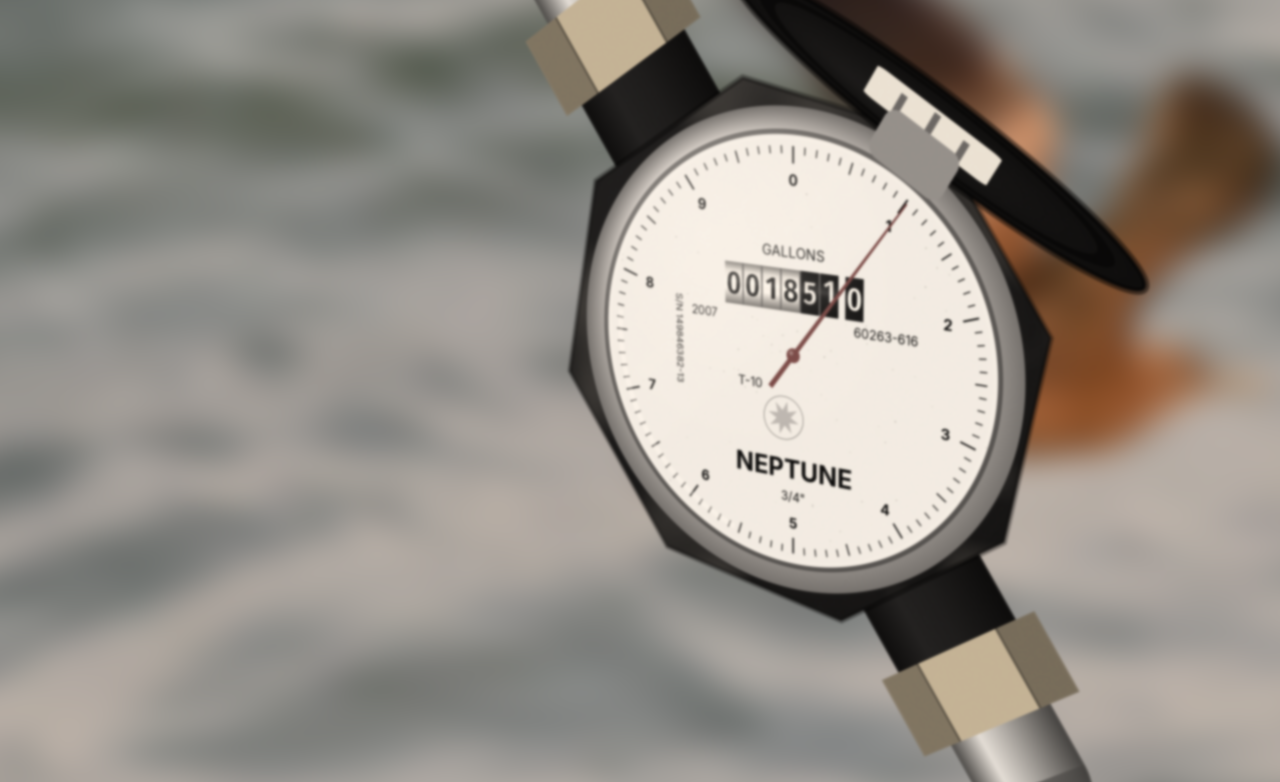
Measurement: 18511.0gal
